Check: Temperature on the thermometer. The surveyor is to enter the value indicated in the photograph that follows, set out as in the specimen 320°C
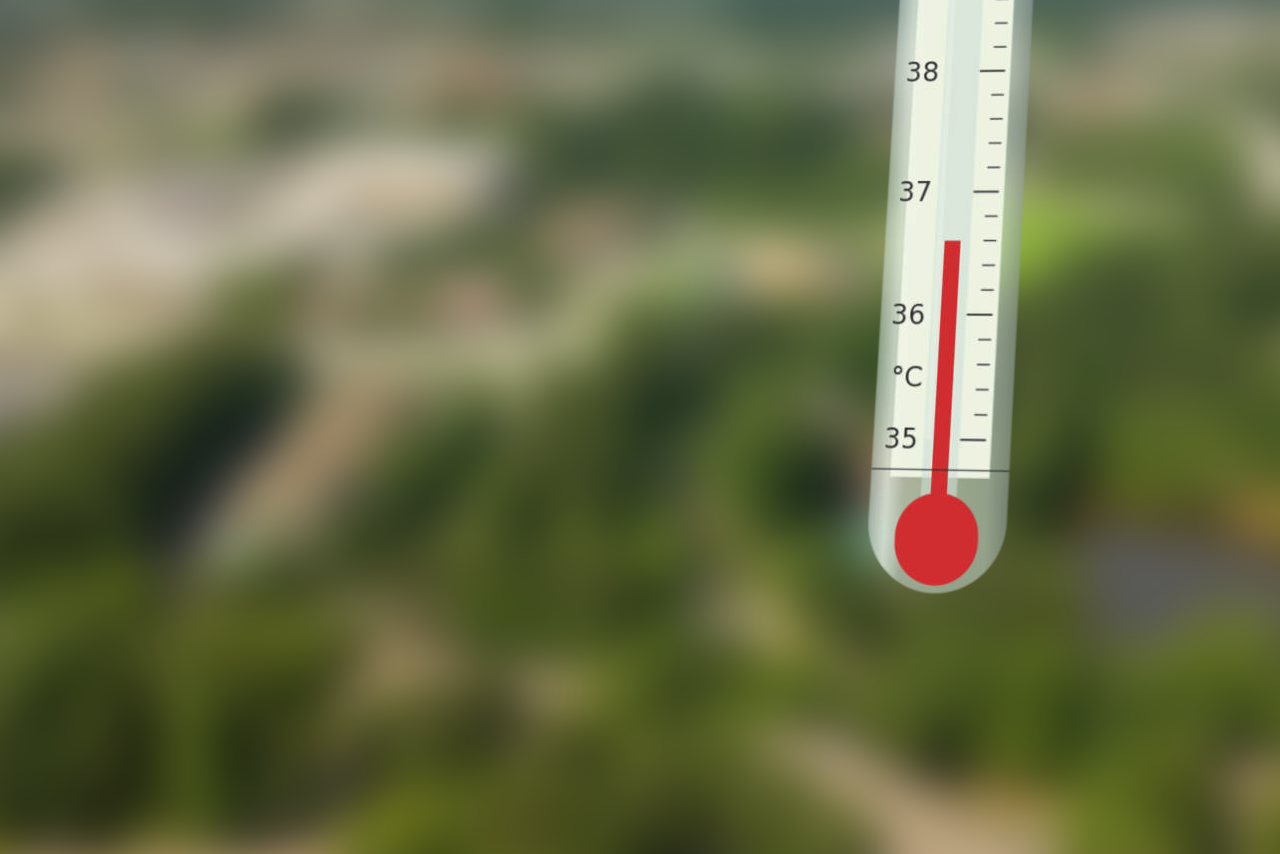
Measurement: 36.6°C
